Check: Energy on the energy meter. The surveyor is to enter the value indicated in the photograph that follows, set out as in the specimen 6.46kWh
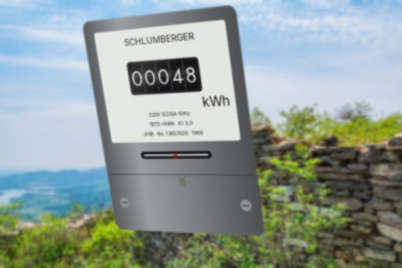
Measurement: 48kWh
